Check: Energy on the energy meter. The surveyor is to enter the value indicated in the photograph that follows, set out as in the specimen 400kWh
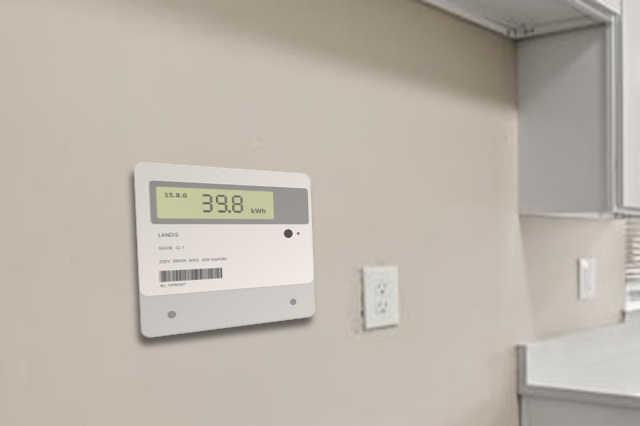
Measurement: 39.8kWh
